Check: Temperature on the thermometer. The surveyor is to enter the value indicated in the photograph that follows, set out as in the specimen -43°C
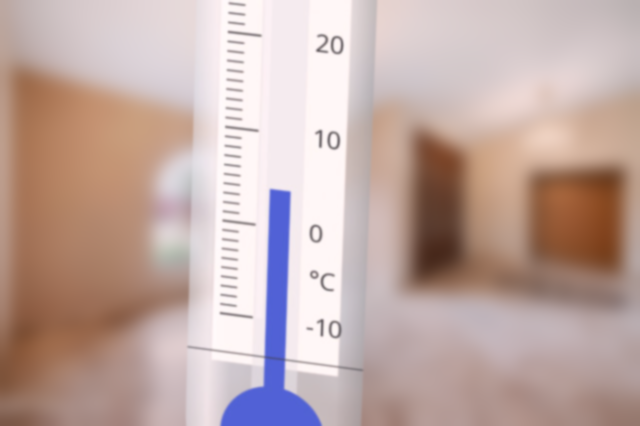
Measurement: 4°C
